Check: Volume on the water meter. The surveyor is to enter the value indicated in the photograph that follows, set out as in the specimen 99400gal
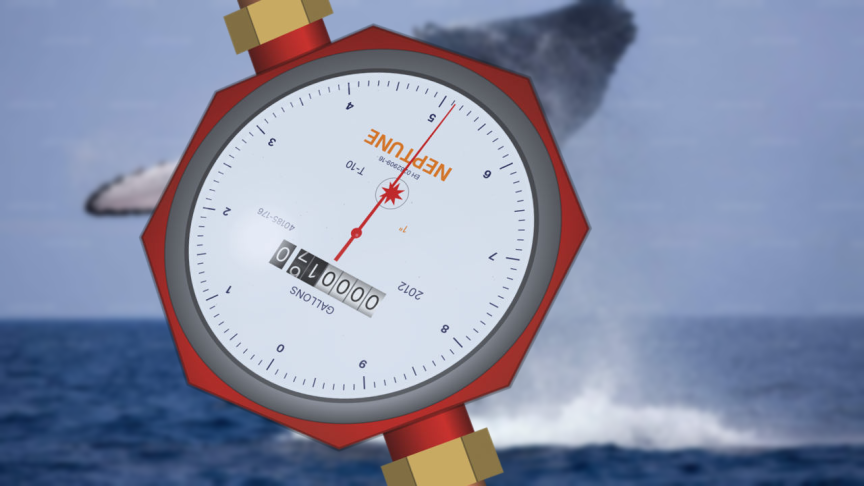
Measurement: 165.1gal
